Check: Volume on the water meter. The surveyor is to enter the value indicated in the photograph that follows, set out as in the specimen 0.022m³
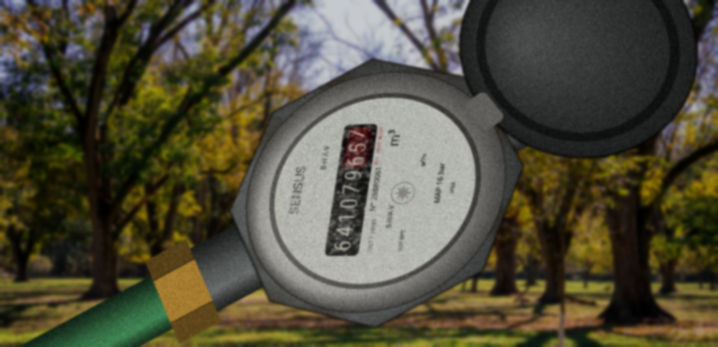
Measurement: 641079.657m³
